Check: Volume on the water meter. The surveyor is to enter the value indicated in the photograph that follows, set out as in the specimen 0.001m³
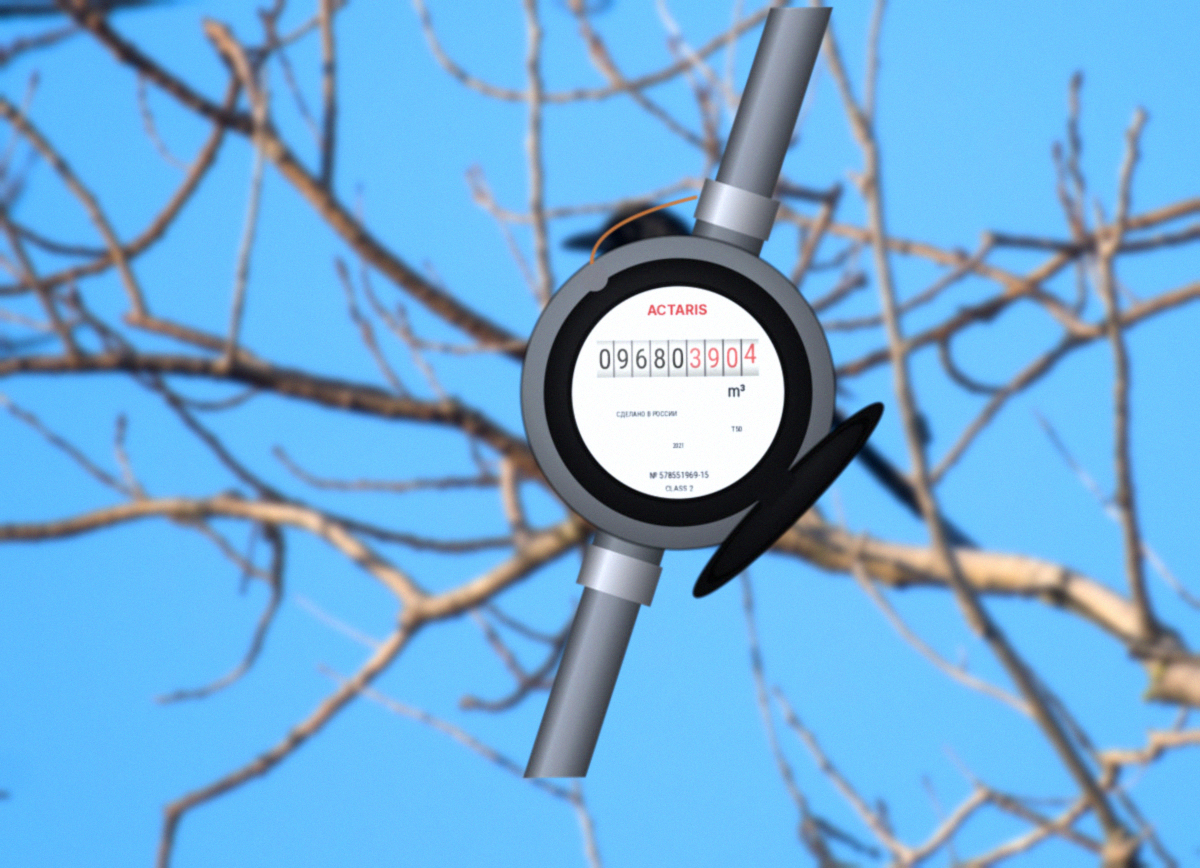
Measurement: 9680.3904m³
